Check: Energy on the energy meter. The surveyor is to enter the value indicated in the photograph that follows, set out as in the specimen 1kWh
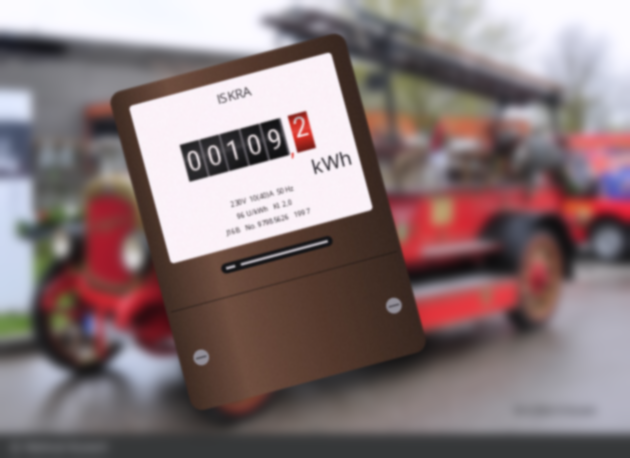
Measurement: 109.2kWh
